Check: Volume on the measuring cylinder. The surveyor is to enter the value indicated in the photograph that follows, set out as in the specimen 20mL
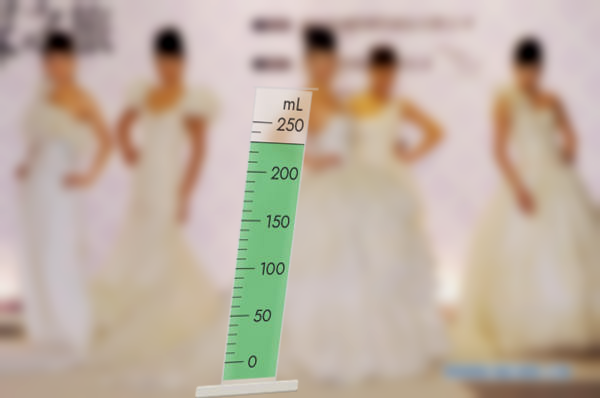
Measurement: 230mL
